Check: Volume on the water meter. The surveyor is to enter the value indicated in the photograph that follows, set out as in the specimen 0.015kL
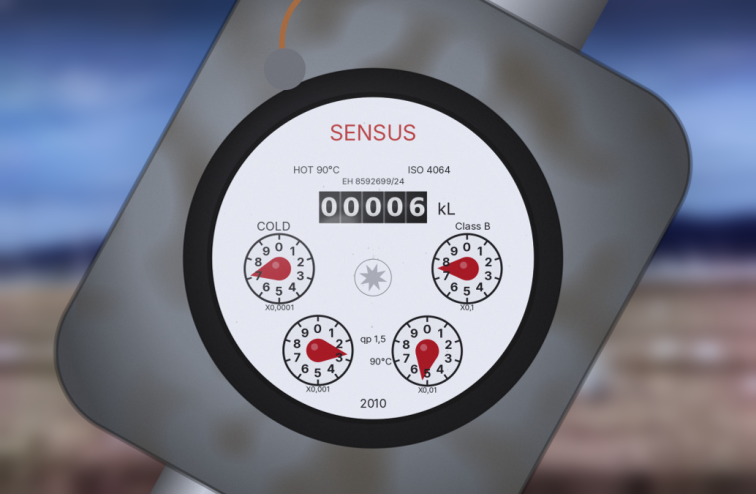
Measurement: 6.7527kL
